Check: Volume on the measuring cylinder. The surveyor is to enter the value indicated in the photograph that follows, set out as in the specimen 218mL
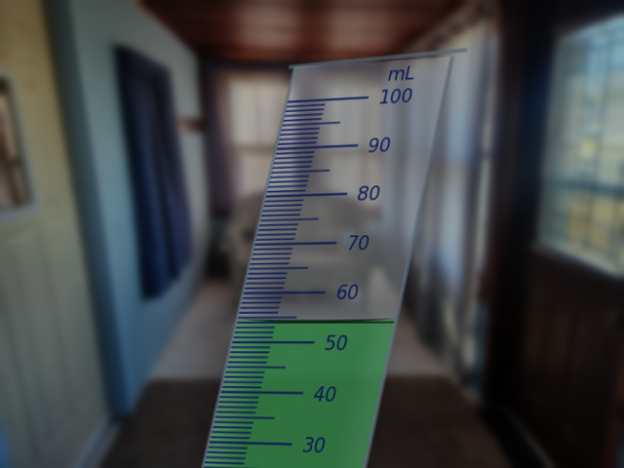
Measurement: 54mL
